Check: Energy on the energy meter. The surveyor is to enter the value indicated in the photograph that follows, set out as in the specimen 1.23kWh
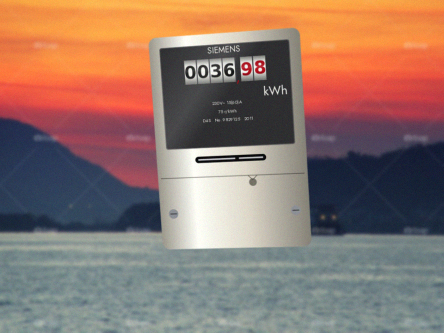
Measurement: 36.98kWh
